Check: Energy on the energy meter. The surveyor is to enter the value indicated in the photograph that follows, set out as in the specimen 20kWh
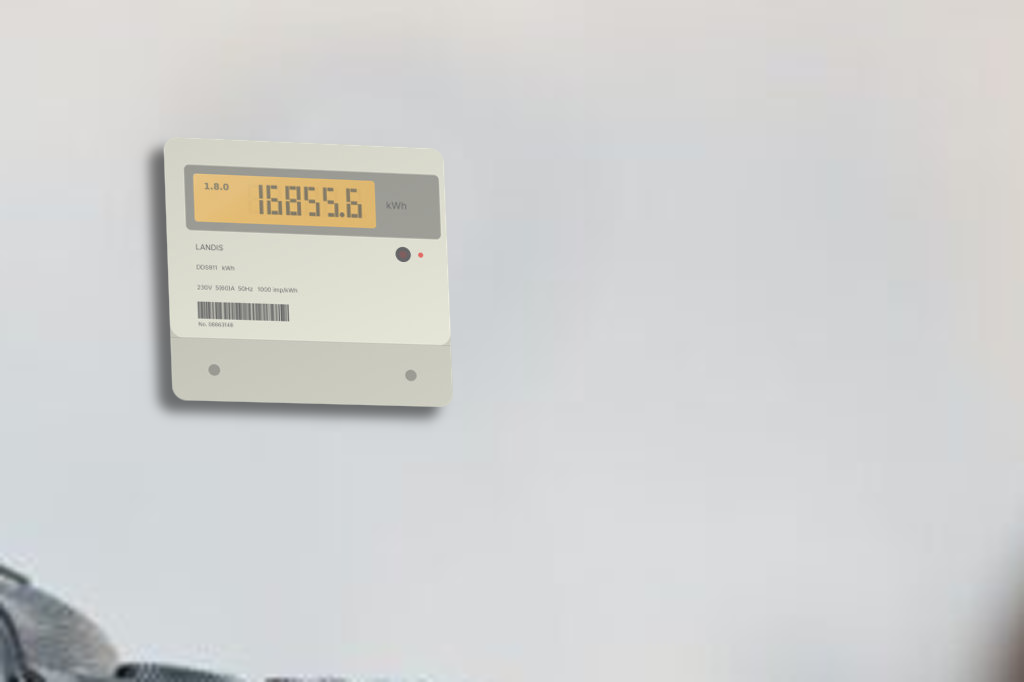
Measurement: 16855.6kWh
